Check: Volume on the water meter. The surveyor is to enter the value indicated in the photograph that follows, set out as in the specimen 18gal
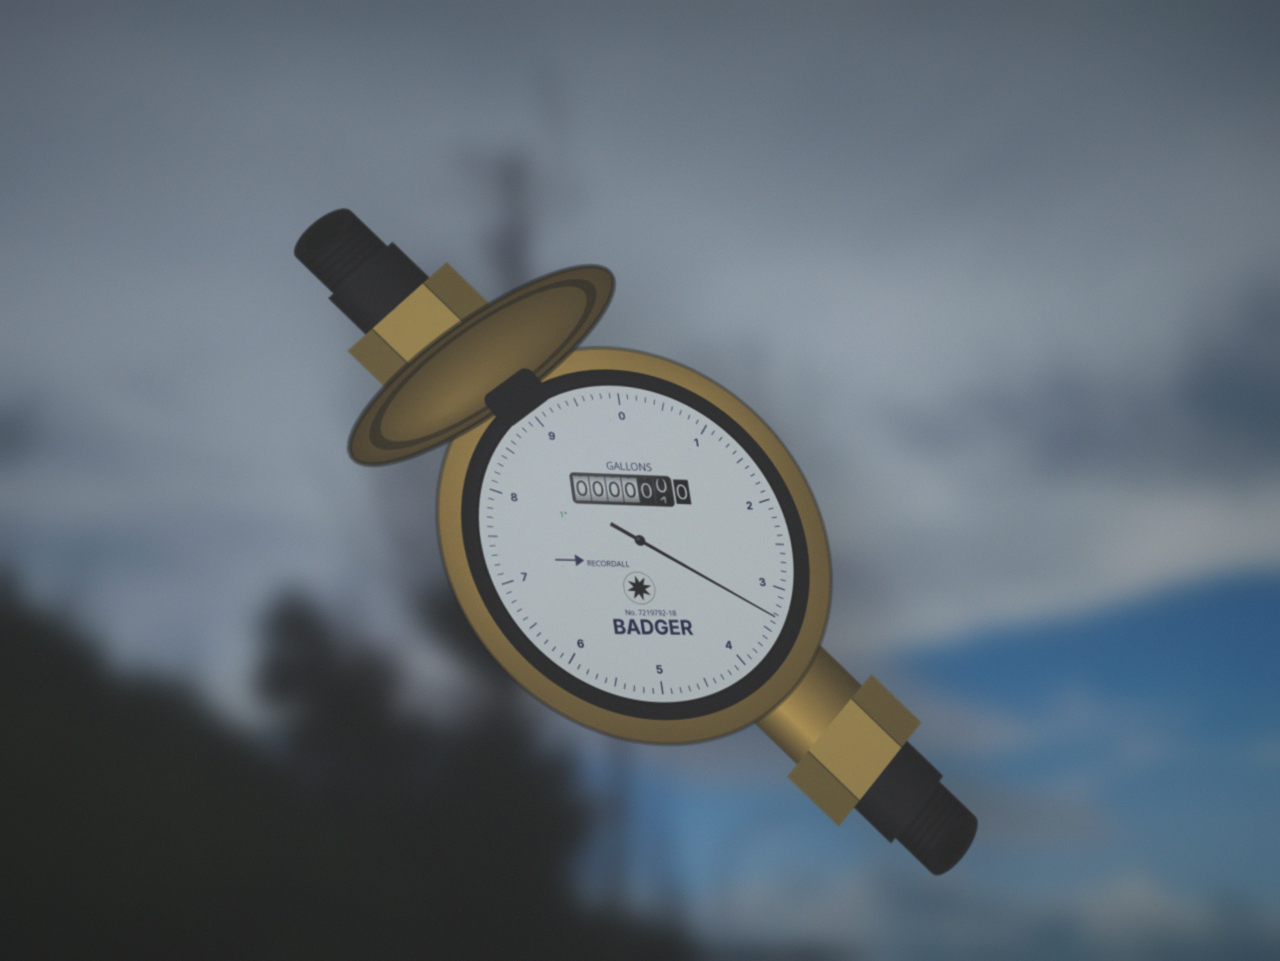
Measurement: 3.3gal
